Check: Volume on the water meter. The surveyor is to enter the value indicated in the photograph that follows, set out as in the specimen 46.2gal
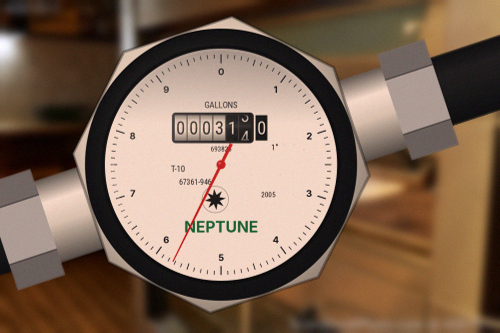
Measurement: 3135.7gal
